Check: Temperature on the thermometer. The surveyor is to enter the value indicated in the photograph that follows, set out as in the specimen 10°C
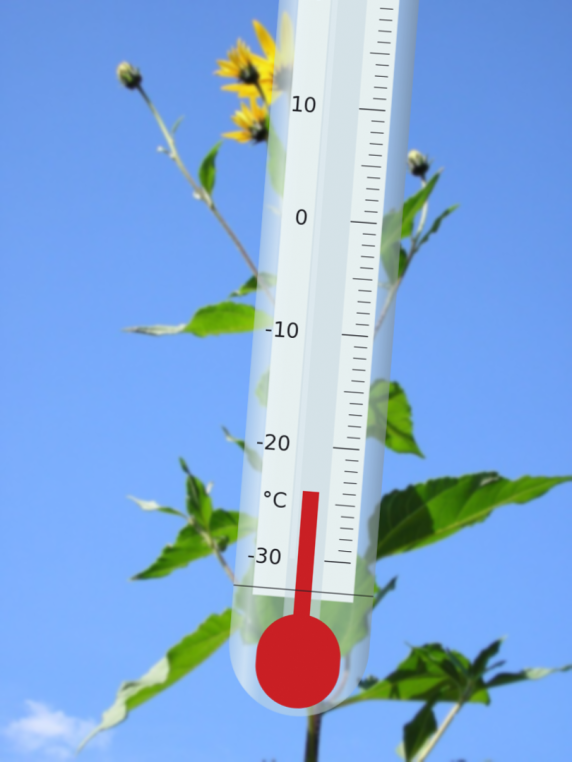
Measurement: -24°C
